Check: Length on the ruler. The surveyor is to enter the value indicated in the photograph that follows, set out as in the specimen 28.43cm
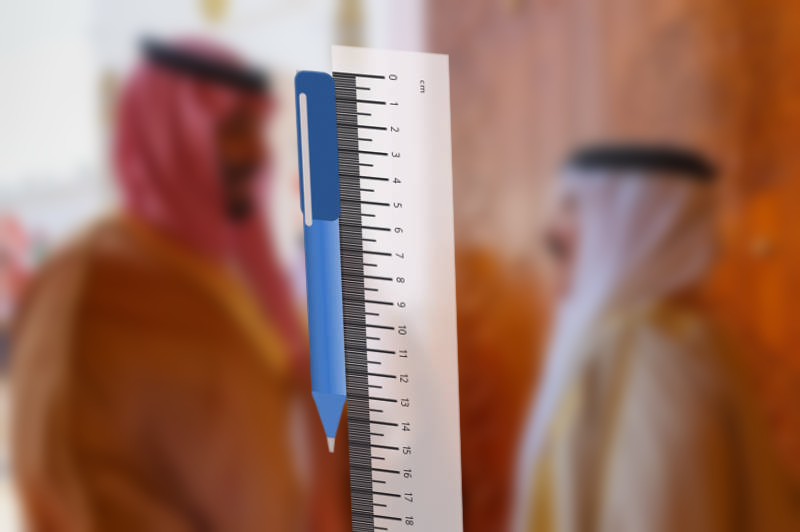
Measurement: 15.5cm
